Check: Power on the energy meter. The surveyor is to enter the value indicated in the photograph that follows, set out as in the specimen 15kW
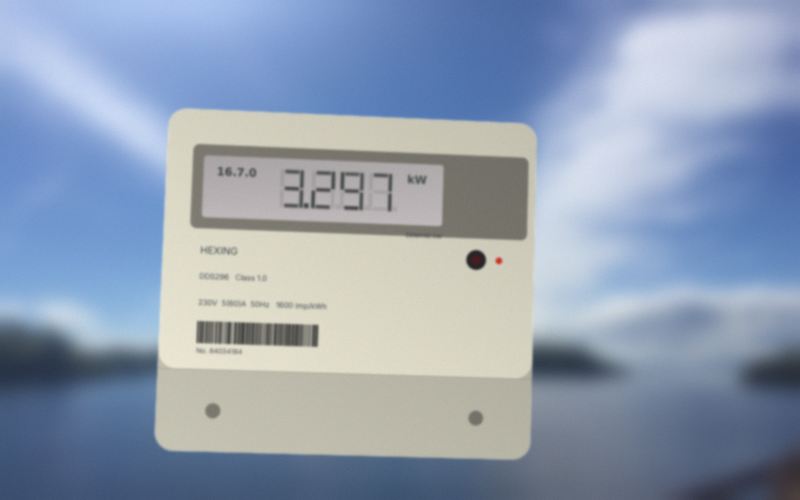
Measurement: 3.297kW
